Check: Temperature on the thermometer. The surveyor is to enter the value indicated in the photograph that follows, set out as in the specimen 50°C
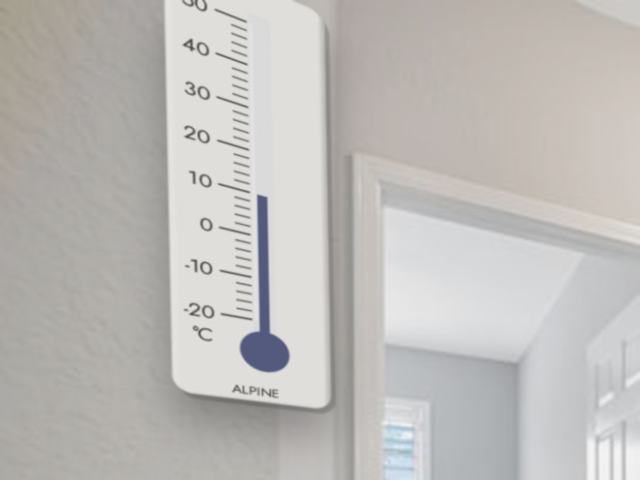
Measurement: 10°C
